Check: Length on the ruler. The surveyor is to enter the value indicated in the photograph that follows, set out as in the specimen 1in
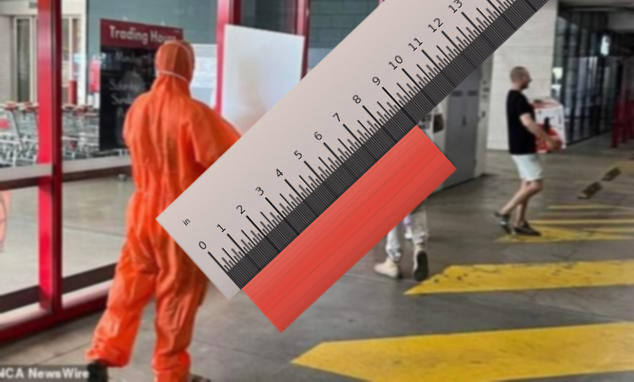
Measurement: 9in
